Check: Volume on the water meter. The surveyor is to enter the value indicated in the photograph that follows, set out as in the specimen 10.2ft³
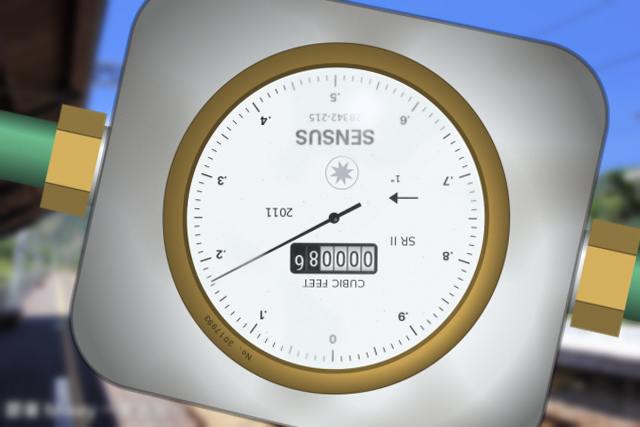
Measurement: 86.17ft³
